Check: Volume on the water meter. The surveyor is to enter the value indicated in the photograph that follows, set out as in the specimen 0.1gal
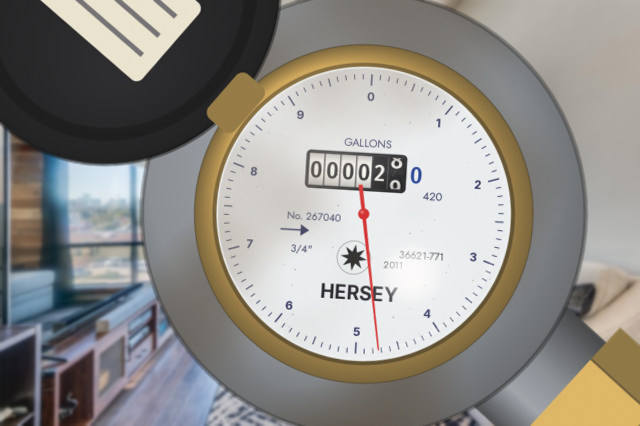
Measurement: 284.7gal
